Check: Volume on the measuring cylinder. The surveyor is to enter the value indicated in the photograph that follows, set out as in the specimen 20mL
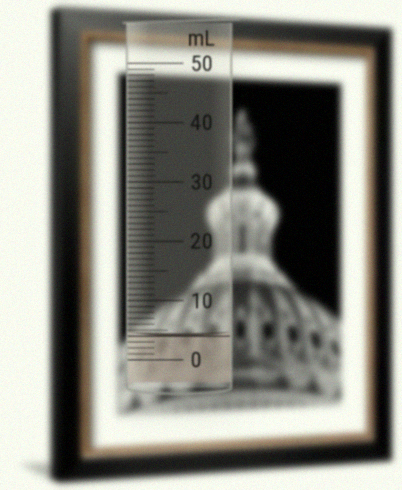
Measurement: 4mL
